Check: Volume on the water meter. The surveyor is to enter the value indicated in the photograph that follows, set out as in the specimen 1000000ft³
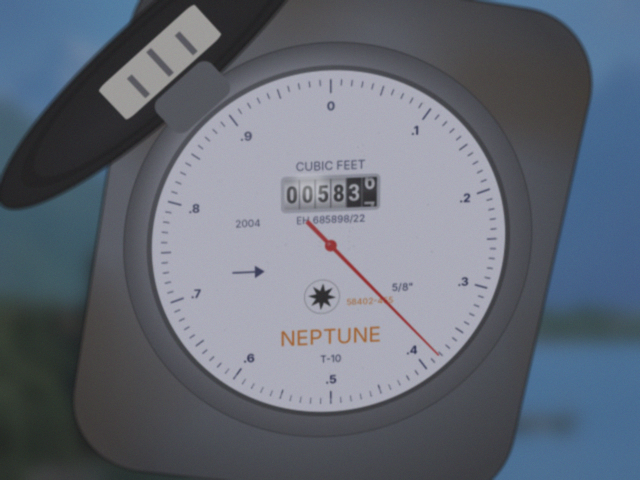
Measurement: 5836.38ft³
